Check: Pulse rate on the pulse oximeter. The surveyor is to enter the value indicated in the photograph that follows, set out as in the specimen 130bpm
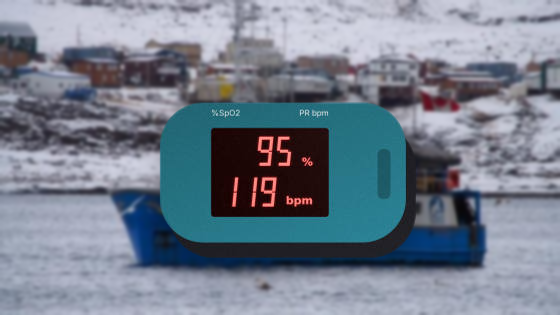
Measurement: 119bpm
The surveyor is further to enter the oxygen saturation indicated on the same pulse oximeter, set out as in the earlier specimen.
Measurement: 95%
